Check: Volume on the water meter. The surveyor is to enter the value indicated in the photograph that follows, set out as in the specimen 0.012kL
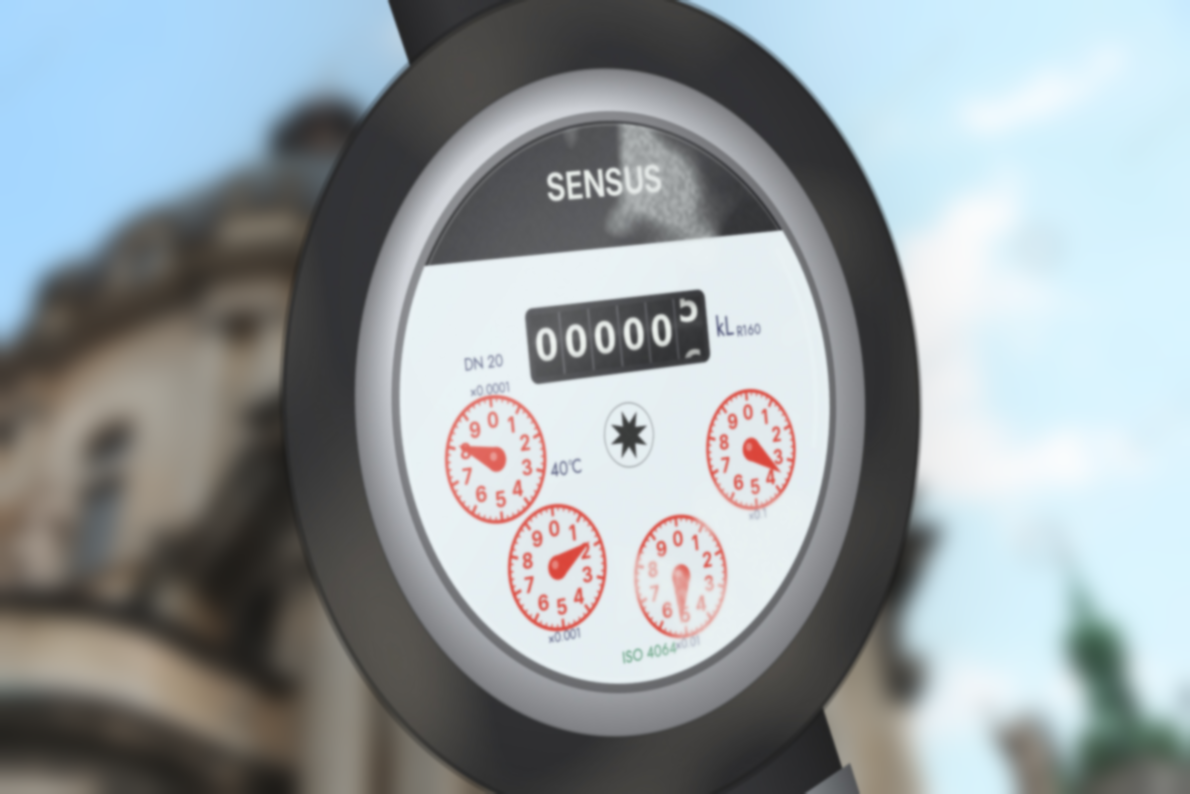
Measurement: 5.3518kL
